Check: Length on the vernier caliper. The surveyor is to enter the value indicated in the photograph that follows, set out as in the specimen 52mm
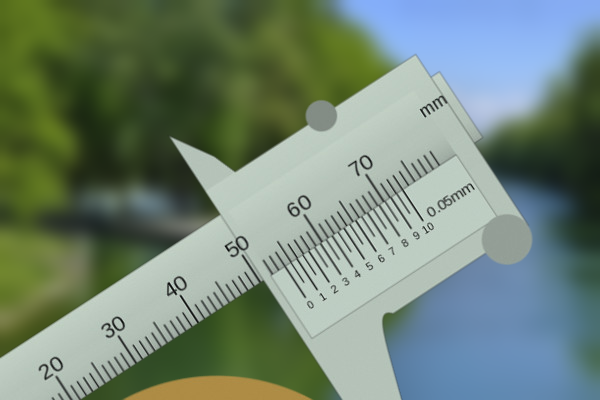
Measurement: 54.0mm
